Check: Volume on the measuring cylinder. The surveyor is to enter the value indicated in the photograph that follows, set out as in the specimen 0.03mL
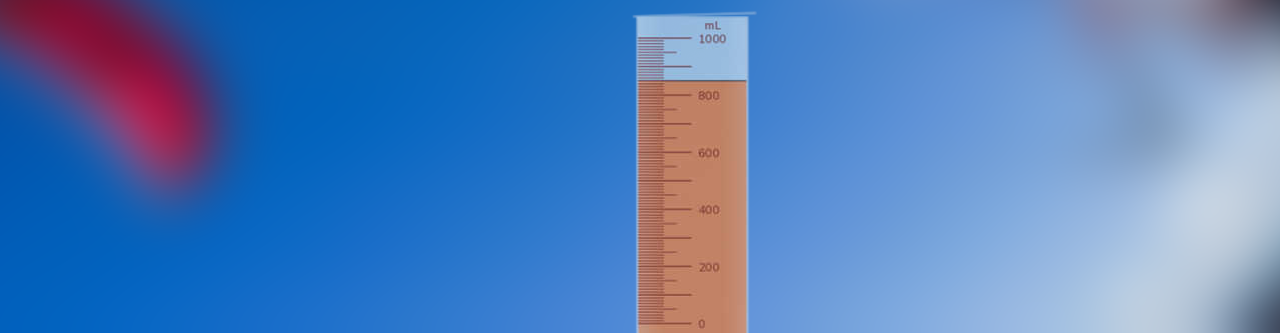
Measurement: 850mL
